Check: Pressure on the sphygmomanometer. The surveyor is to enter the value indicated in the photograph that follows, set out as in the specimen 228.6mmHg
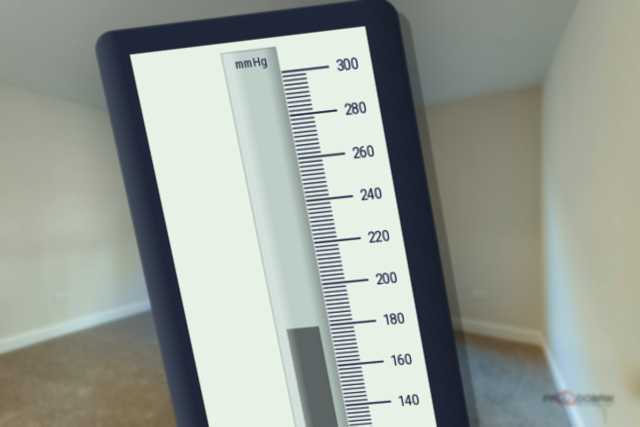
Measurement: 180mmHg
